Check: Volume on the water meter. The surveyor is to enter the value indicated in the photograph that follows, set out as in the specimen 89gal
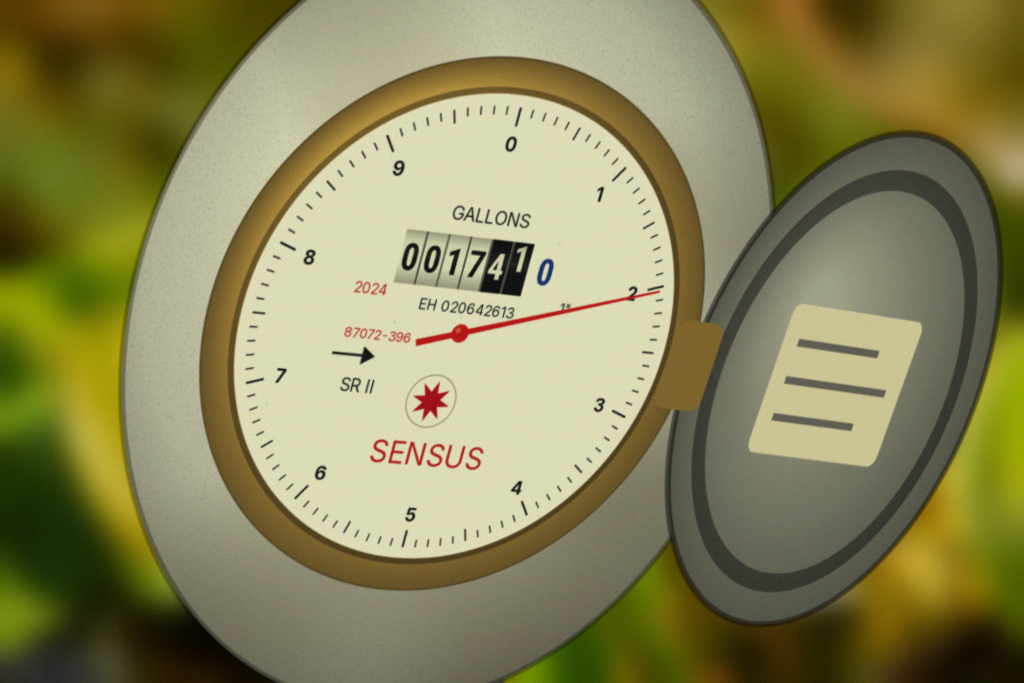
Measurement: 17412.0gal
